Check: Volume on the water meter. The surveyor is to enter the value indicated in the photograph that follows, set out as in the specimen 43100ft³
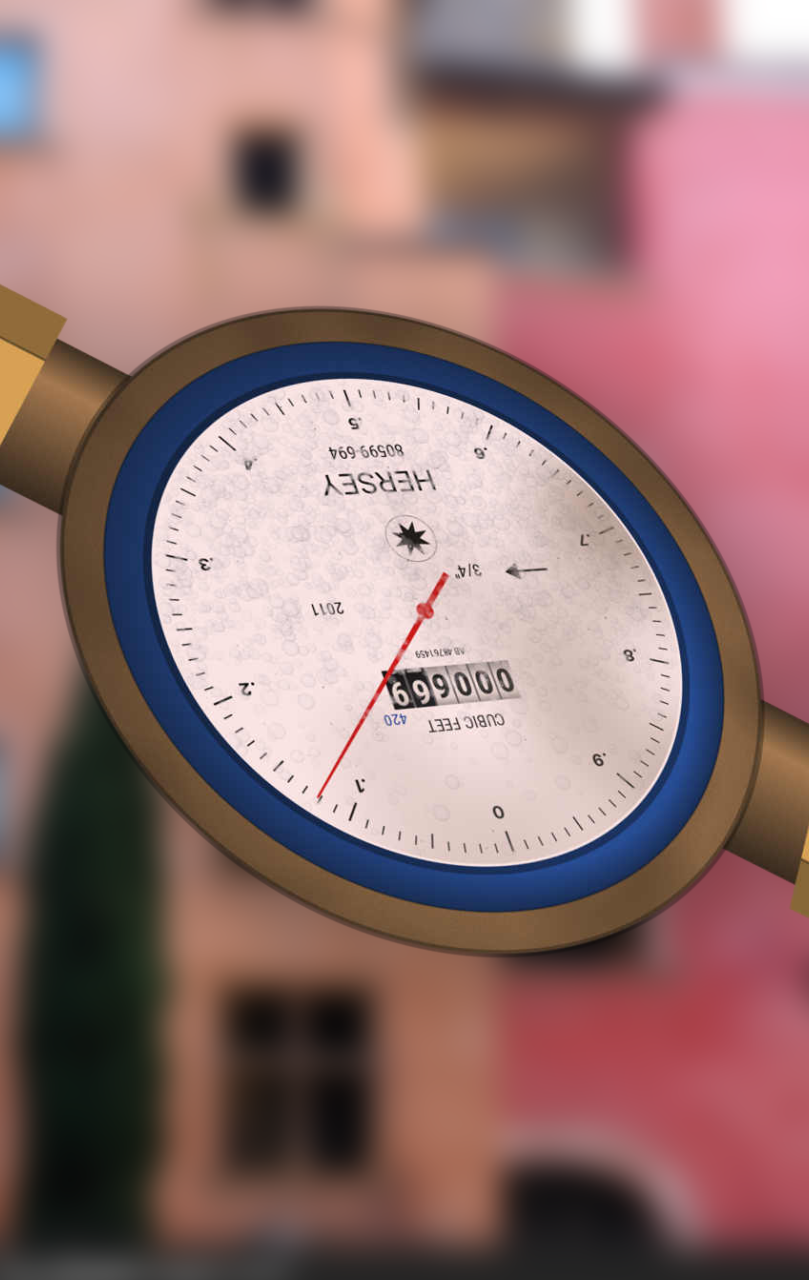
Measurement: 669.12ft³
